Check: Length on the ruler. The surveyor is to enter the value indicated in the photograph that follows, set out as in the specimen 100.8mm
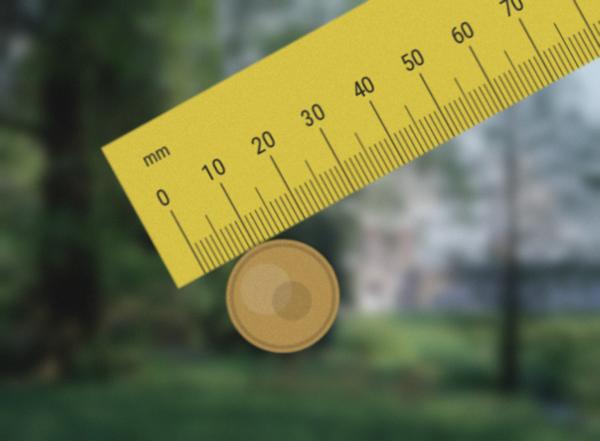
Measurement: 20mm
